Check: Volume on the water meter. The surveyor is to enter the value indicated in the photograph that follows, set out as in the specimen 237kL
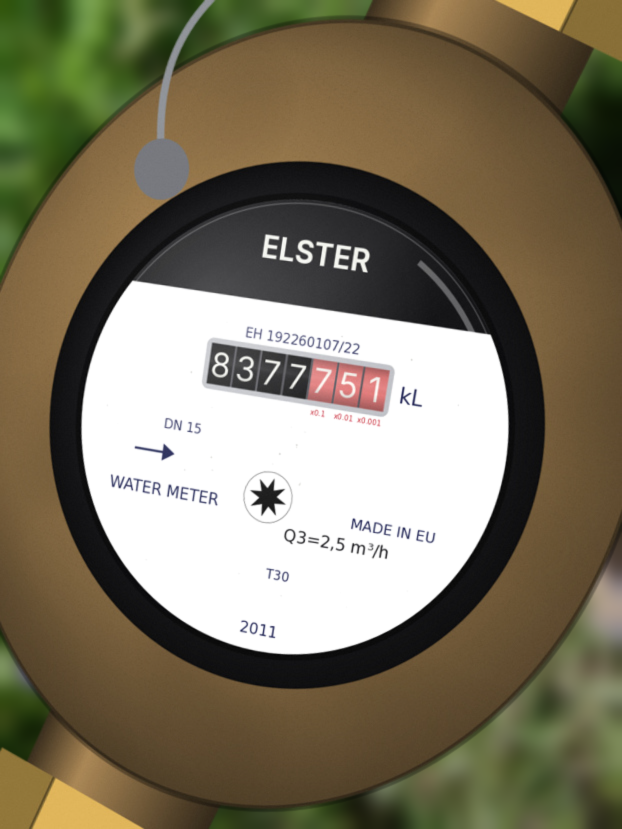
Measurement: 8377.751kL
